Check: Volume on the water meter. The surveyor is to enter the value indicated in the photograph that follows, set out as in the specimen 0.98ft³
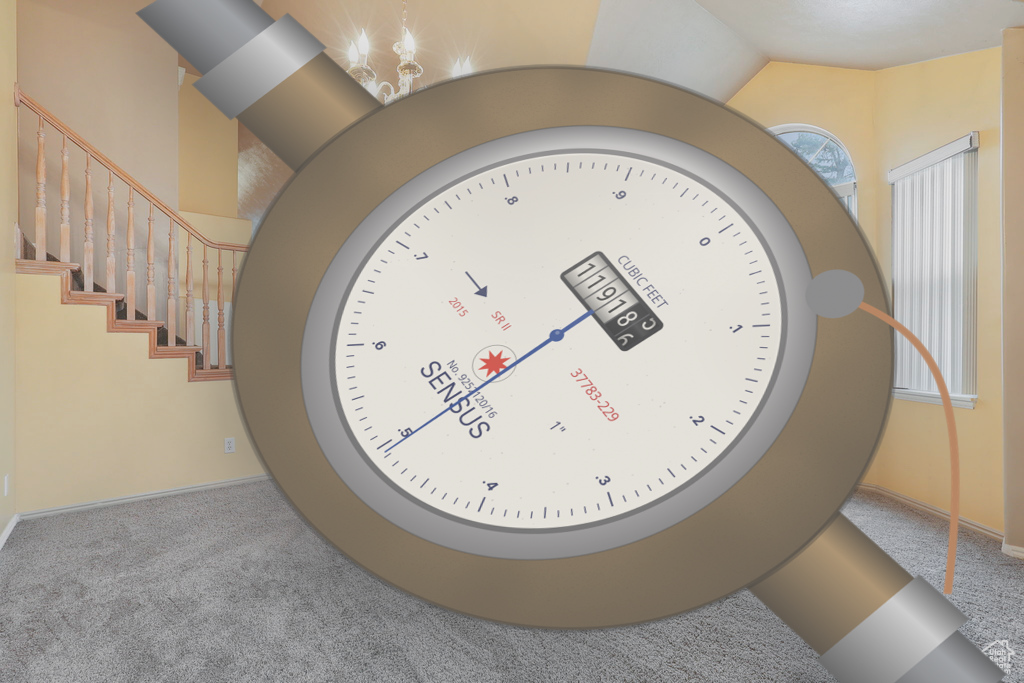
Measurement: 119185.49ft³
